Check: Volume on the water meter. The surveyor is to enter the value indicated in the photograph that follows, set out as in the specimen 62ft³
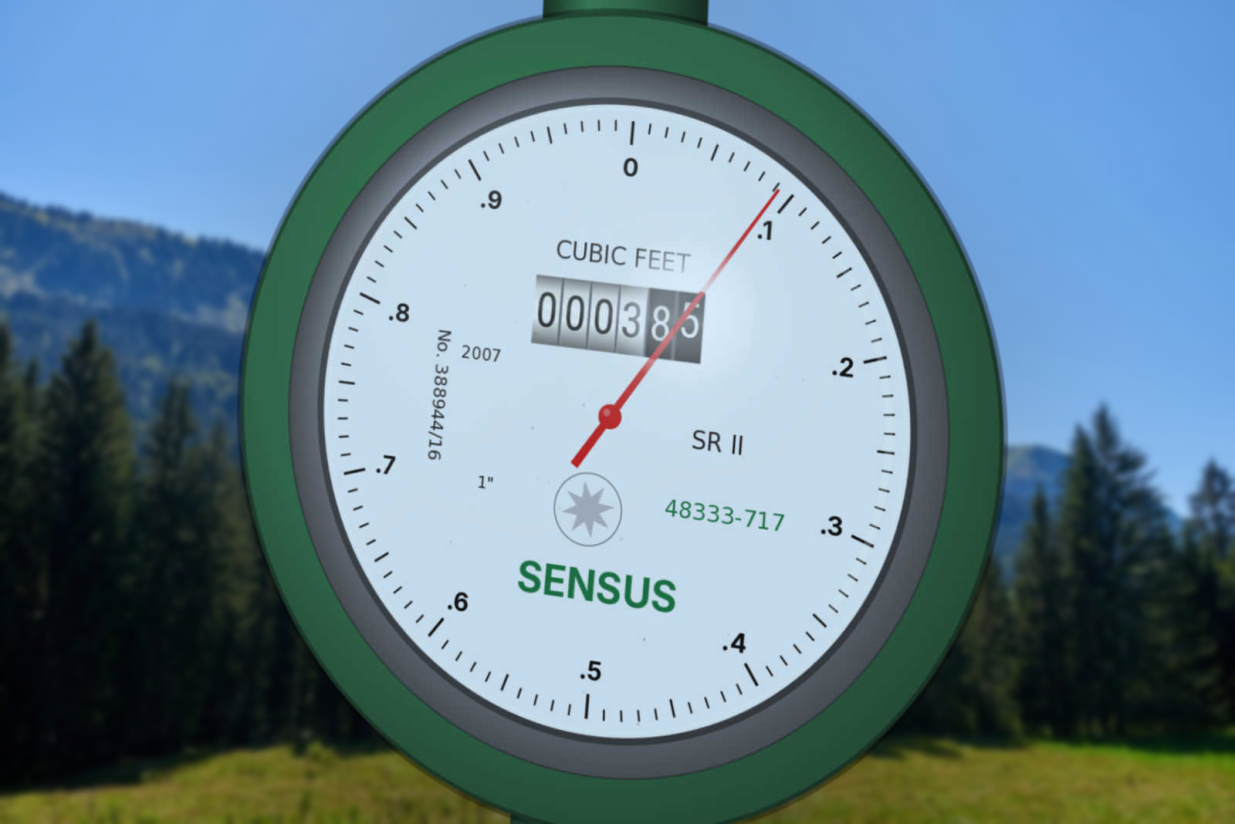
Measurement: 385.09ft³
